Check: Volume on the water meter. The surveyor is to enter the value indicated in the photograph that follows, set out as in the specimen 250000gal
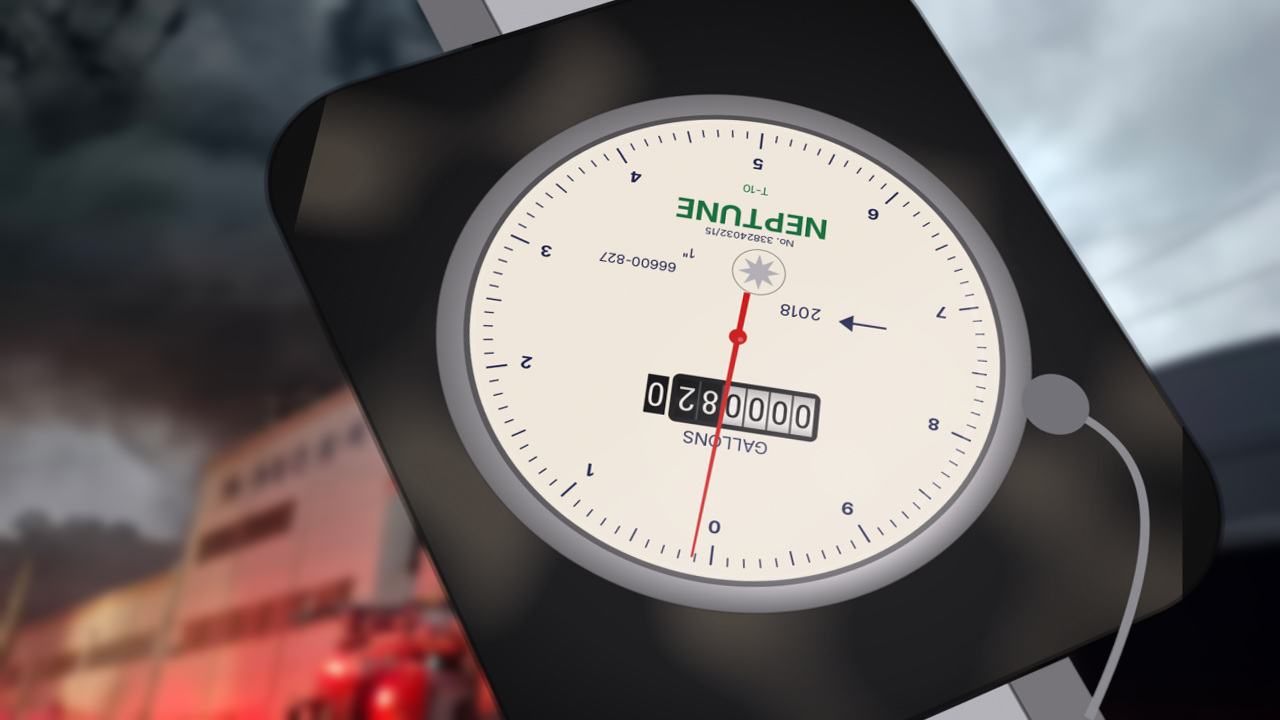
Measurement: 820.1gal
